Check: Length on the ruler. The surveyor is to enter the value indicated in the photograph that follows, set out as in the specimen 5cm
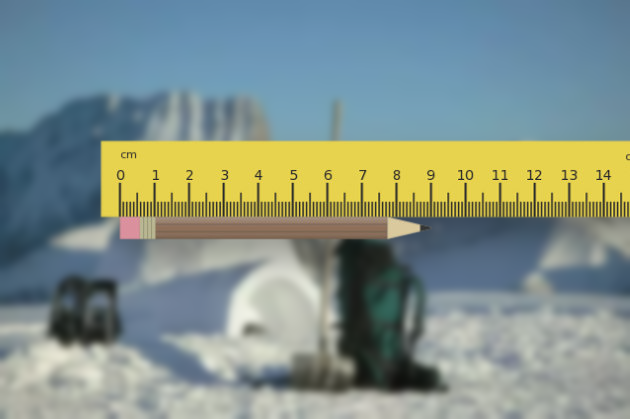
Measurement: 9cm
